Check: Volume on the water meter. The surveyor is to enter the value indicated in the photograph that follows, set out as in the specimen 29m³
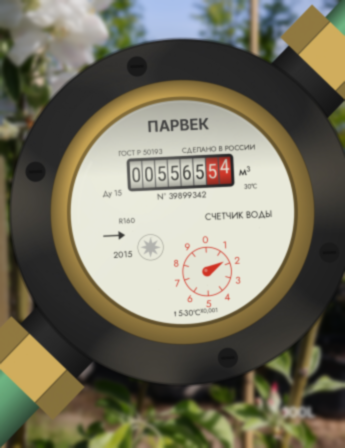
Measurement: 5565.541m³
